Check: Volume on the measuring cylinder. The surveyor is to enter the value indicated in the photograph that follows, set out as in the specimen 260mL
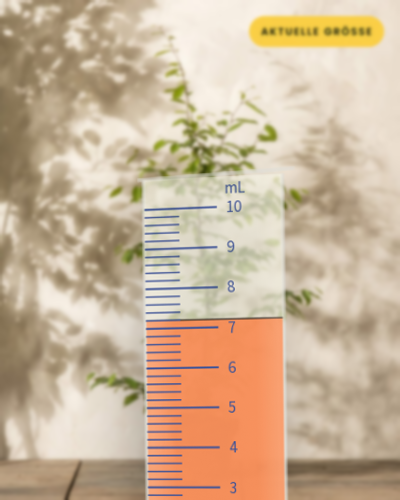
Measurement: 7.2mL
